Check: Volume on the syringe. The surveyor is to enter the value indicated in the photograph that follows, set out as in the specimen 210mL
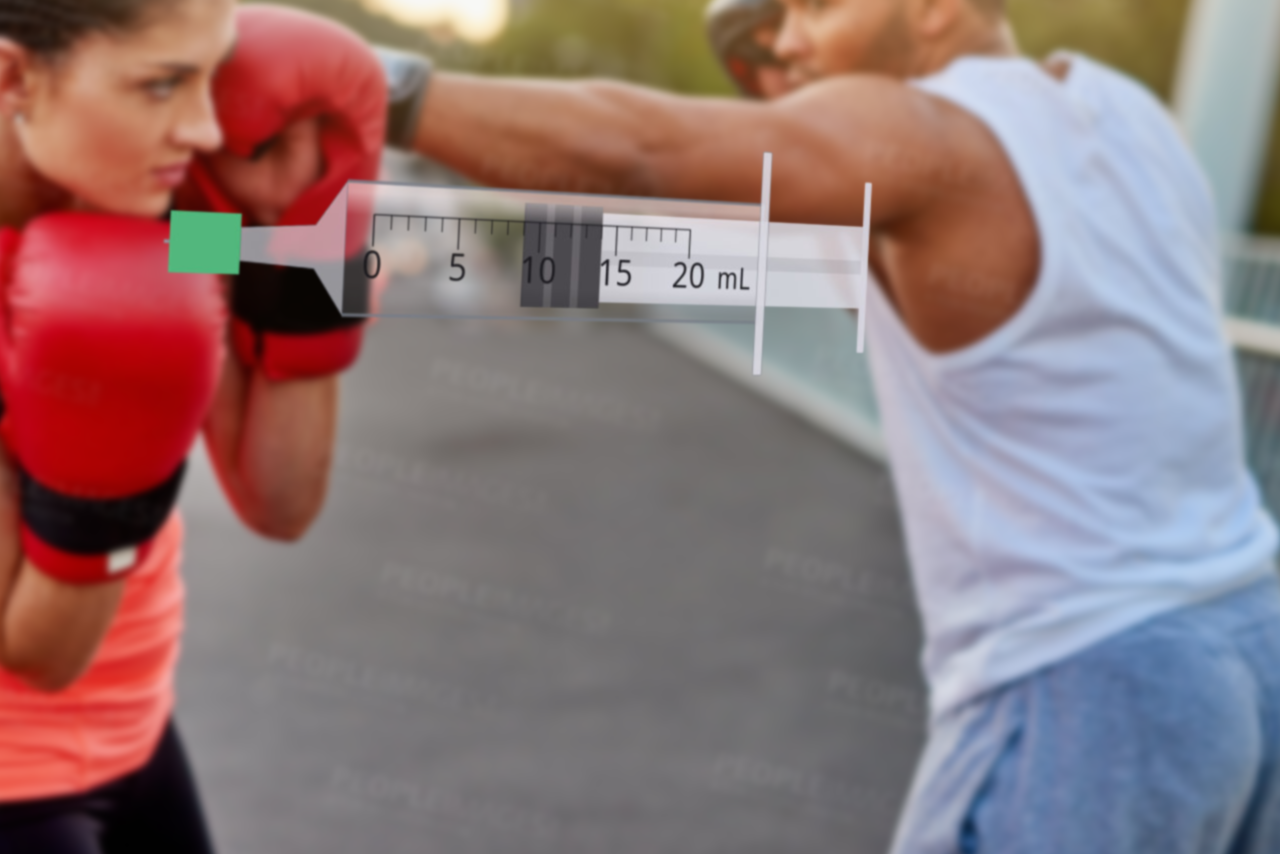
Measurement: 9mL
